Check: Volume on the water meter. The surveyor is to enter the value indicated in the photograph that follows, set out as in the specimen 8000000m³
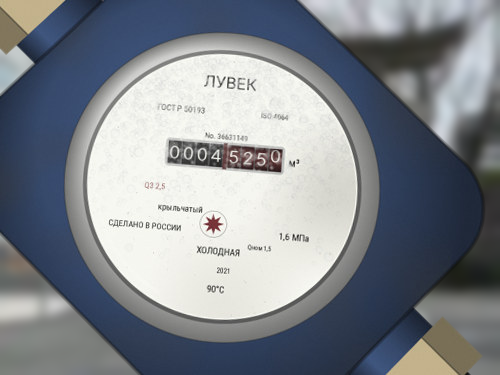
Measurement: 4.5250m³
